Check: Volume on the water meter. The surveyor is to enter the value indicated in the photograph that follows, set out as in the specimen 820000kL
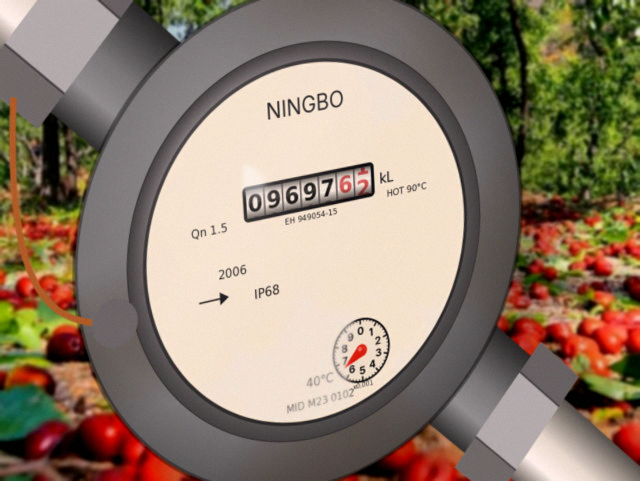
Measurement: 9697.616kL
